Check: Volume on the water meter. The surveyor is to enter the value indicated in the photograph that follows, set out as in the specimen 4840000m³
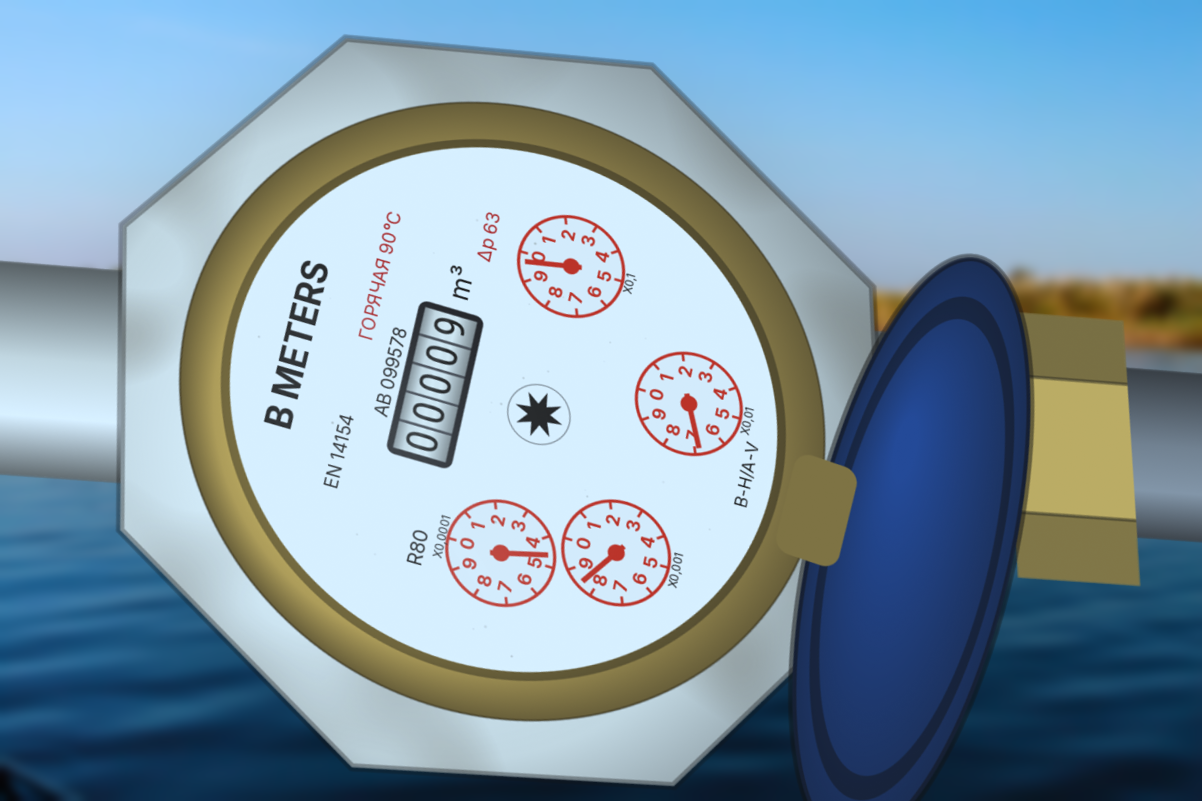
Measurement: 8.9684m³
